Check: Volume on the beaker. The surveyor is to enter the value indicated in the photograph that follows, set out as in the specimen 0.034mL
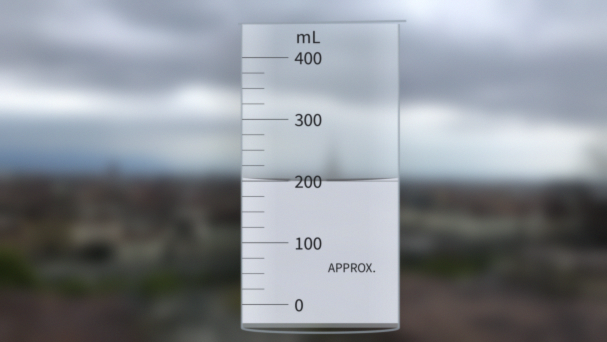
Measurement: 200mL
